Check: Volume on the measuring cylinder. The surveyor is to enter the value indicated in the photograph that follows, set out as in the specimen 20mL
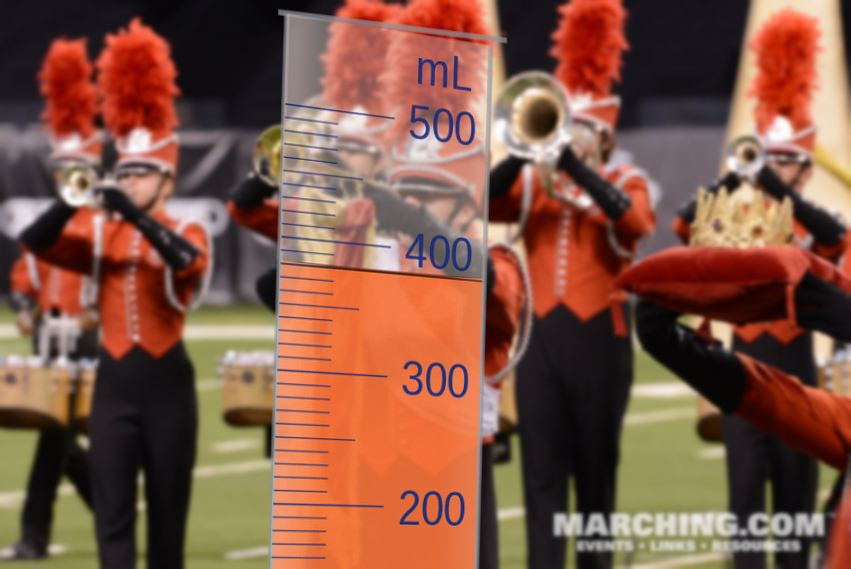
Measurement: 380mL
